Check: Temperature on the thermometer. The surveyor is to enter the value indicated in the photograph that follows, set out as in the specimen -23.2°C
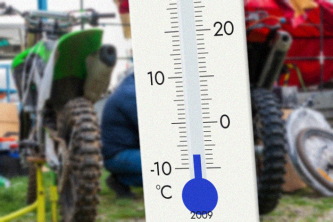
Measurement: -7°C
